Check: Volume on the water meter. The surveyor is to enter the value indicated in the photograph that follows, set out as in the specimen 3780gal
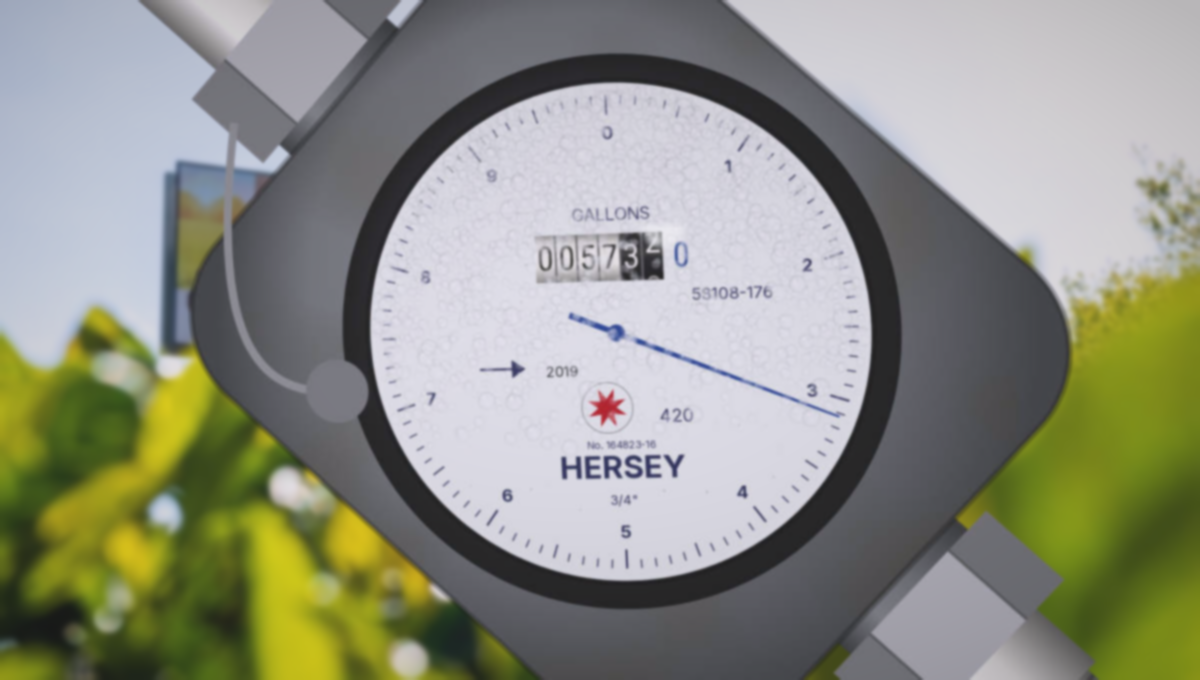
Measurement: 57323.1gal
